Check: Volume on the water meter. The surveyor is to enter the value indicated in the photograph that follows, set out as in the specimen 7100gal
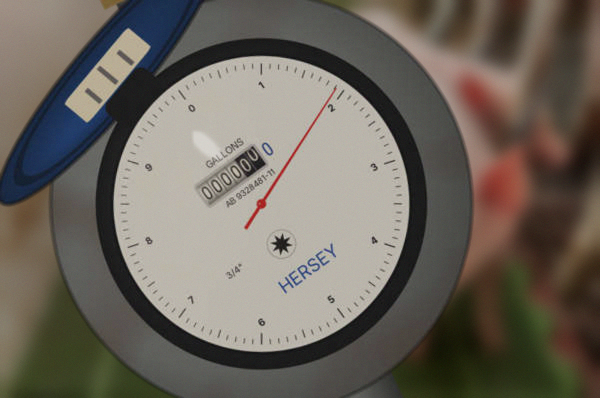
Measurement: 1.9gal
